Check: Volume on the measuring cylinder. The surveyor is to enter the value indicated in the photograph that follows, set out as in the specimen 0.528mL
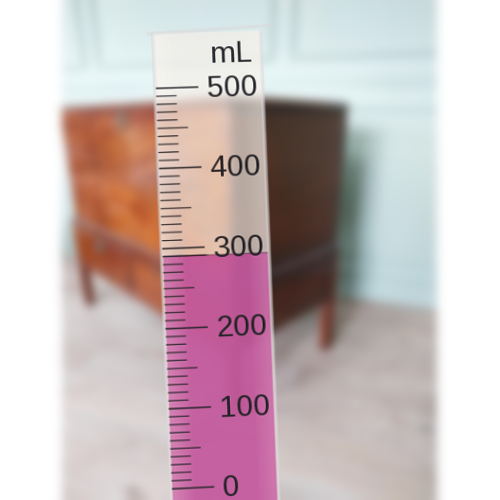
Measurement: 290mL
